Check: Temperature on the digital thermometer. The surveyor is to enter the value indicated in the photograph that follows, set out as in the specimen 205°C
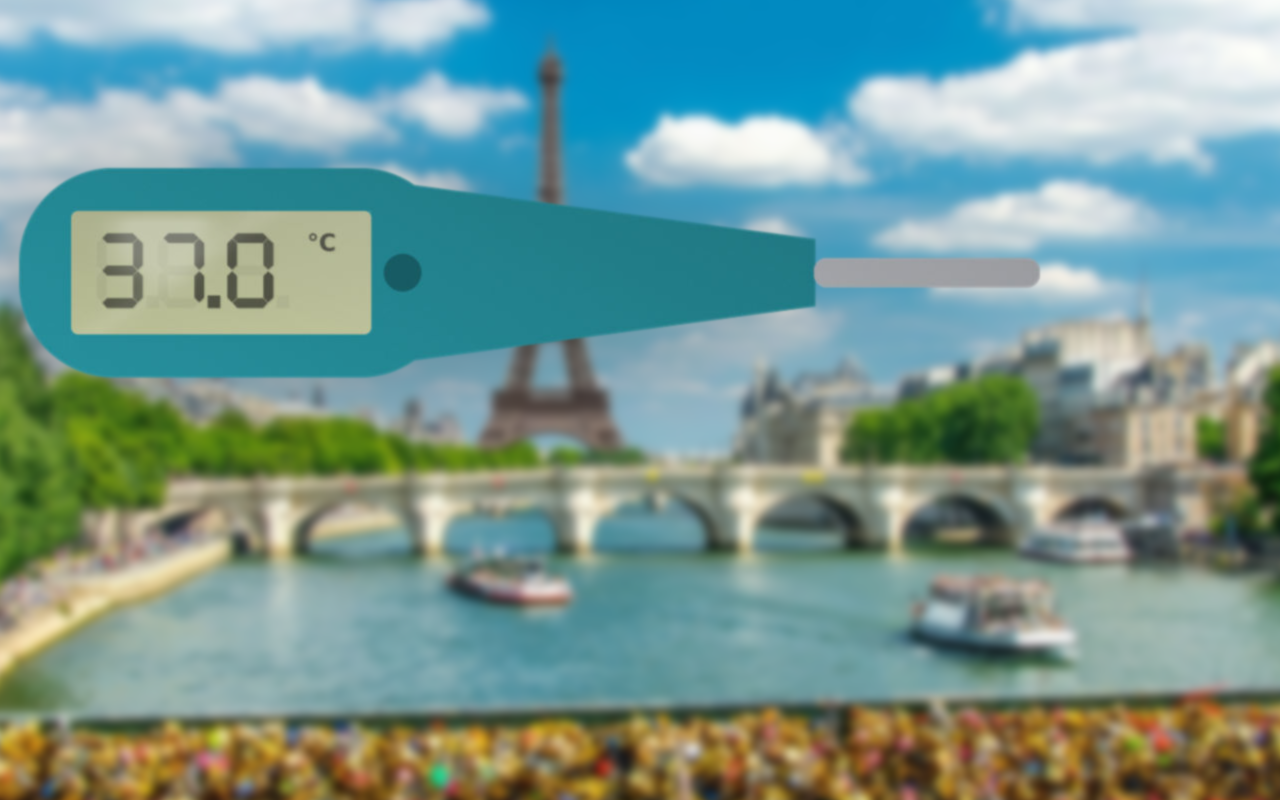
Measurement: 37.0°C
